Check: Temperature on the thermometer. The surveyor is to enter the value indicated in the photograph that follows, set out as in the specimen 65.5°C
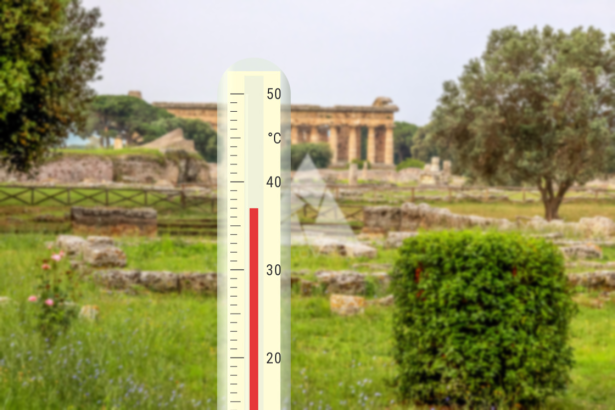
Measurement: 37°C
